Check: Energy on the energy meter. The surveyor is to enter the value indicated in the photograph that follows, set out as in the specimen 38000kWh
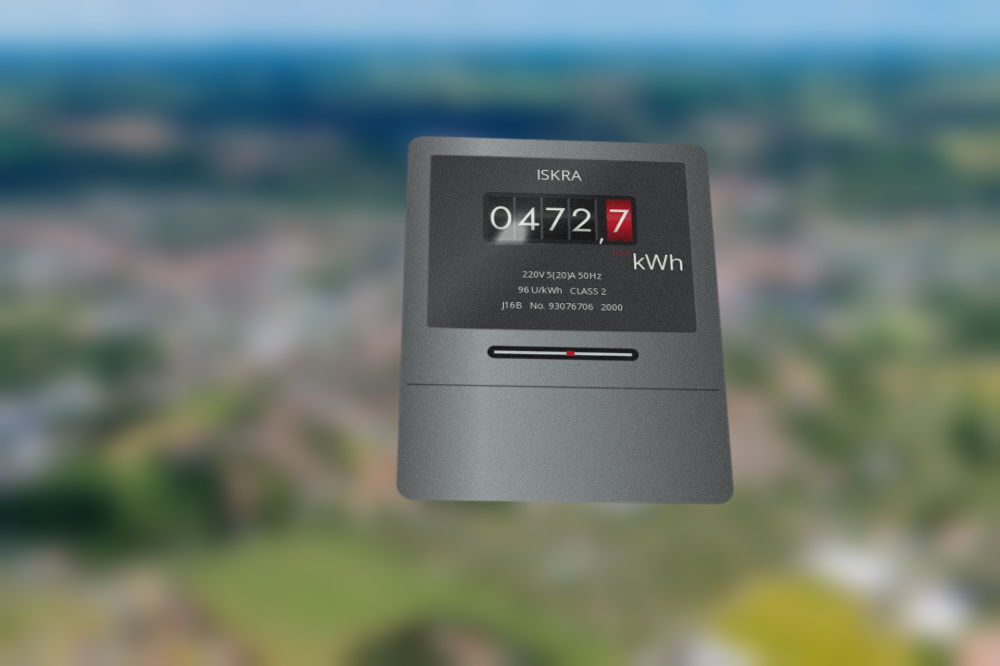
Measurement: 472.7kWh
